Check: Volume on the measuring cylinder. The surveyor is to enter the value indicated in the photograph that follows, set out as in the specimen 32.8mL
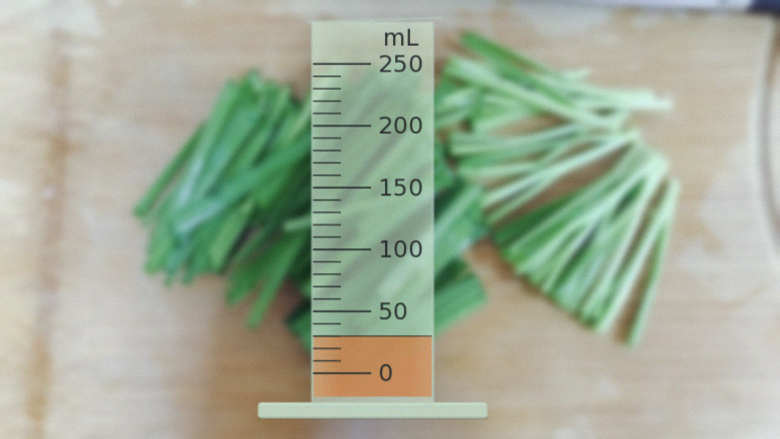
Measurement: 30mL
